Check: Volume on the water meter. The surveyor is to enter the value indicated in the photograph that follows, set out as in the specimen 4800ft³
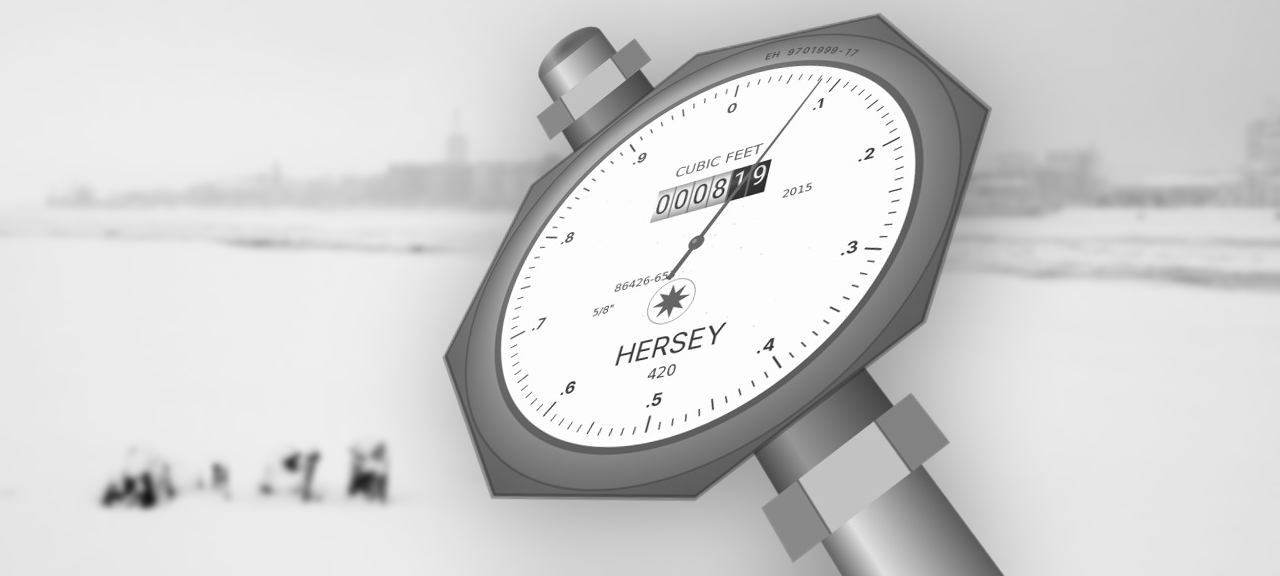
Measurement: 819.08ft³
